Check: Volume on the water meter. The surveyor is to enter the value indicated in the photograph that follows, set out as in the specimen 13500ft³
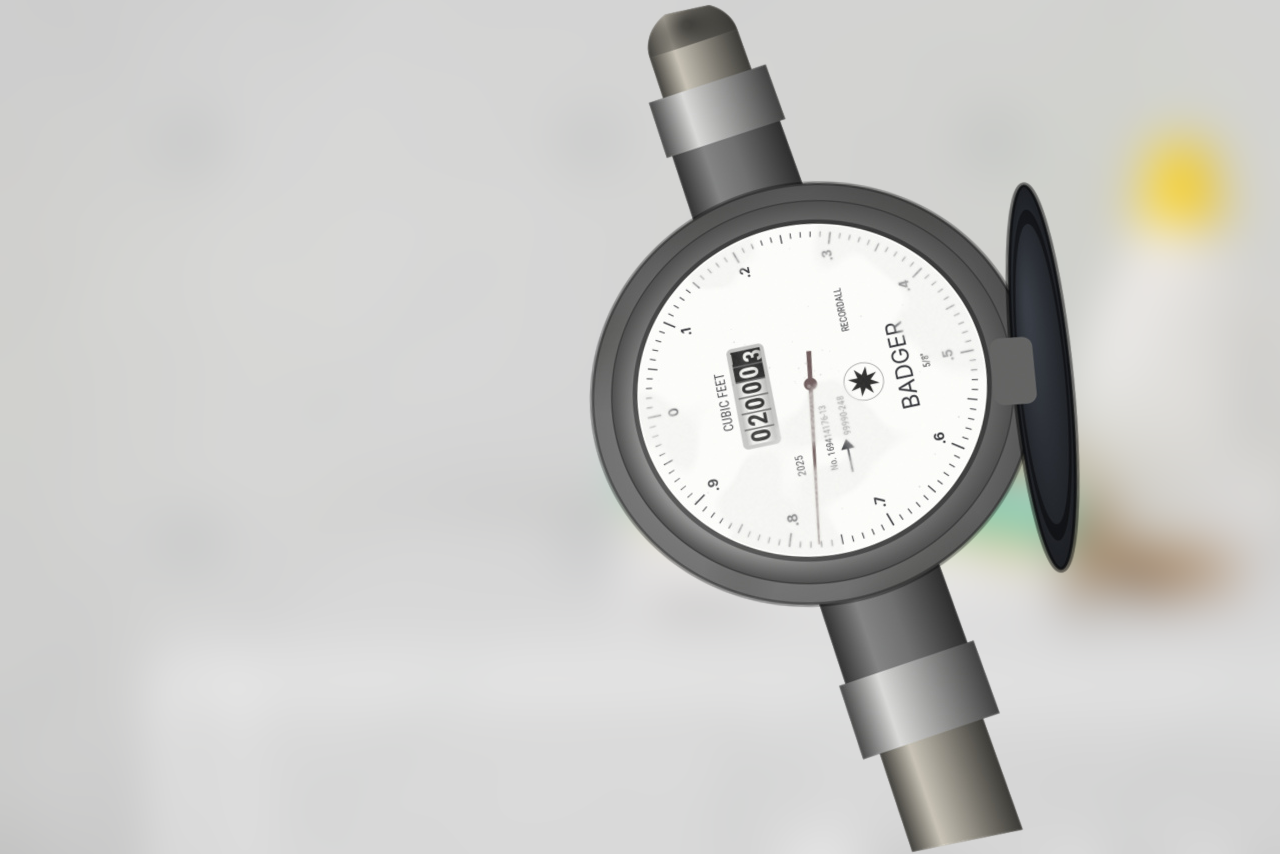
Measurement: 20002.77ft³
